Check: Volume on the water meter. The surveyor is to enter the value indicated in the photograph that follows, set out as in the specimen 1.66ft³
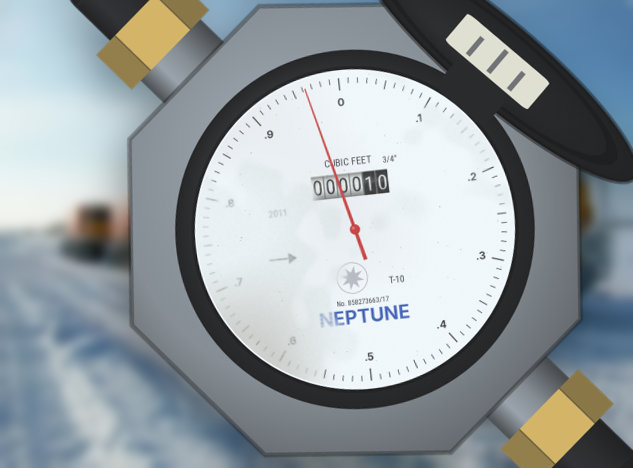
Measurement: 9.96ft³
